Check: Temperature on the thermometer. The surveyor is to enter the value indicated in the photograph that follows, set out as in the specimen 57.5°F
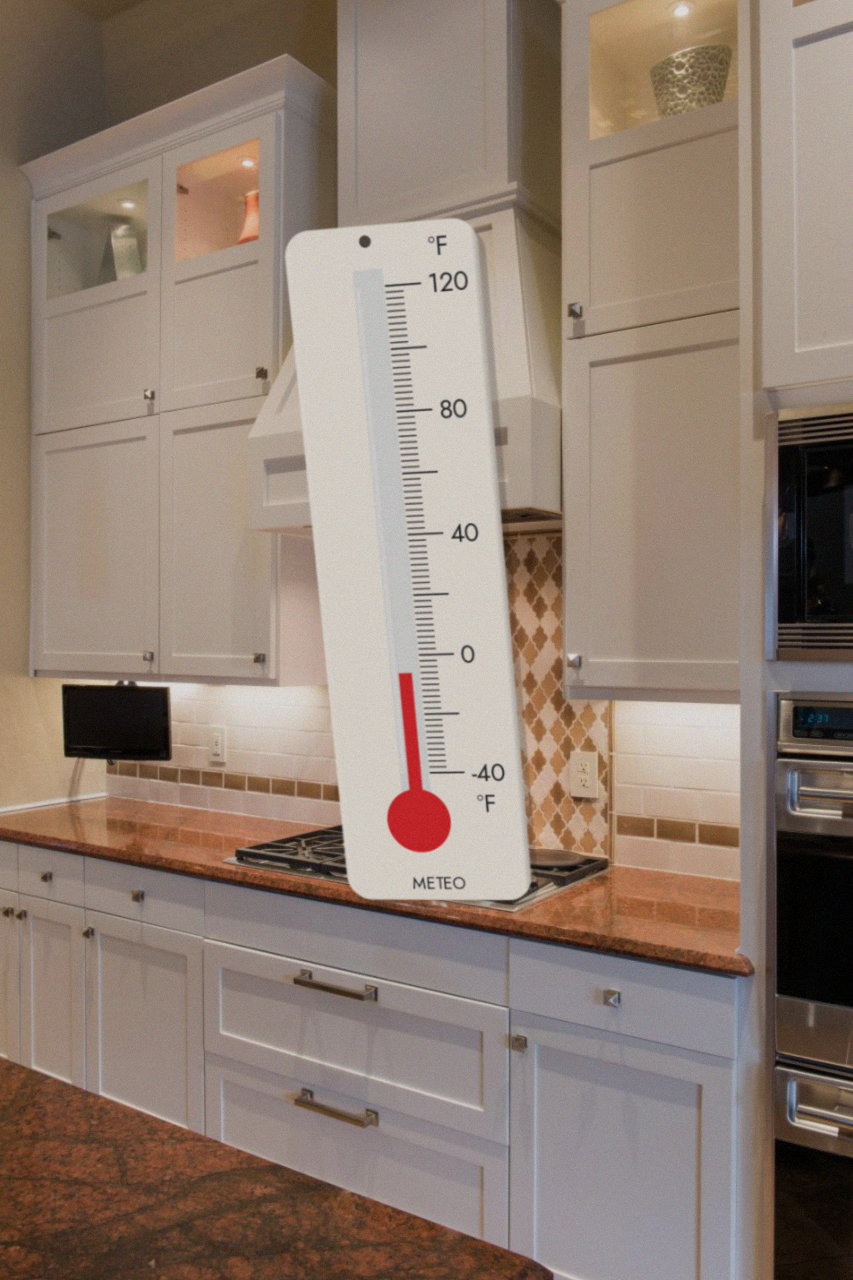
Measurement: -6°F
